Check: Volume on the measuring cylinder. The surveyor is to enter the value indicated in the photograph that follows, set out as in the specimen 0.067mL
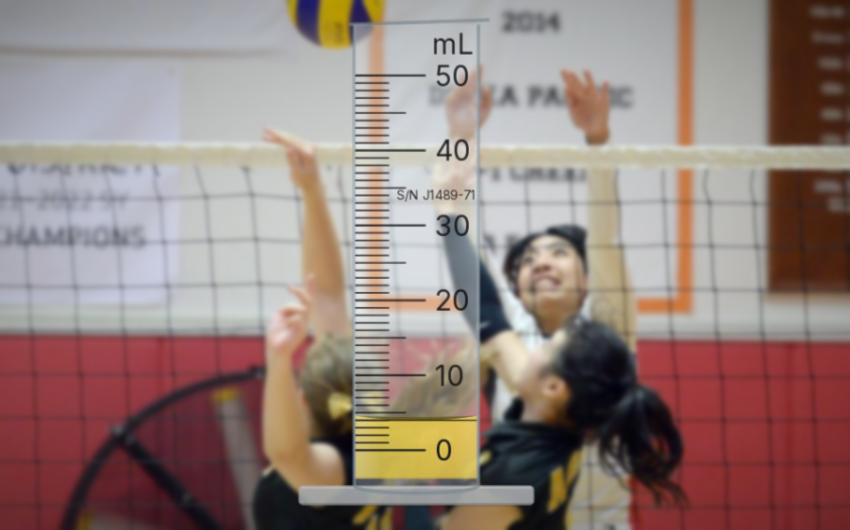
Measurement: 4mL
